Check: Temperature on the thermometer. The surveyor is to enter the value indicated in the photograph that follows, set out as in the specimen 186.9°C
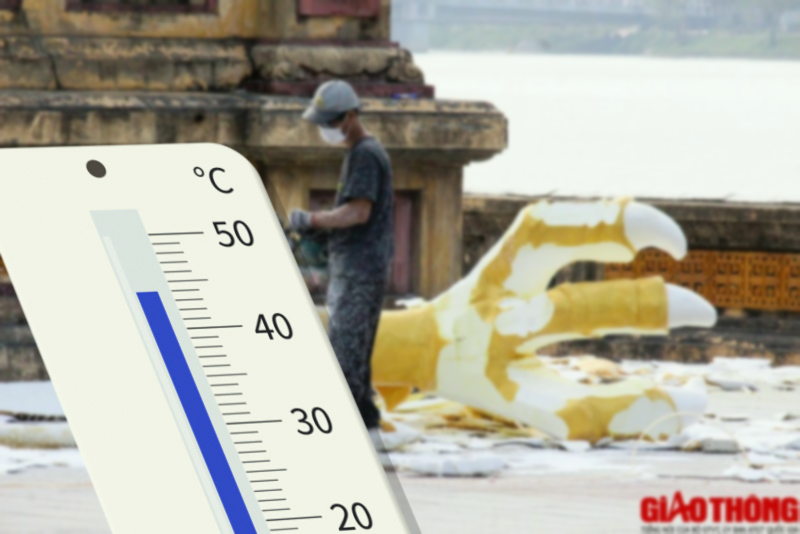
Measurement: 44°C
